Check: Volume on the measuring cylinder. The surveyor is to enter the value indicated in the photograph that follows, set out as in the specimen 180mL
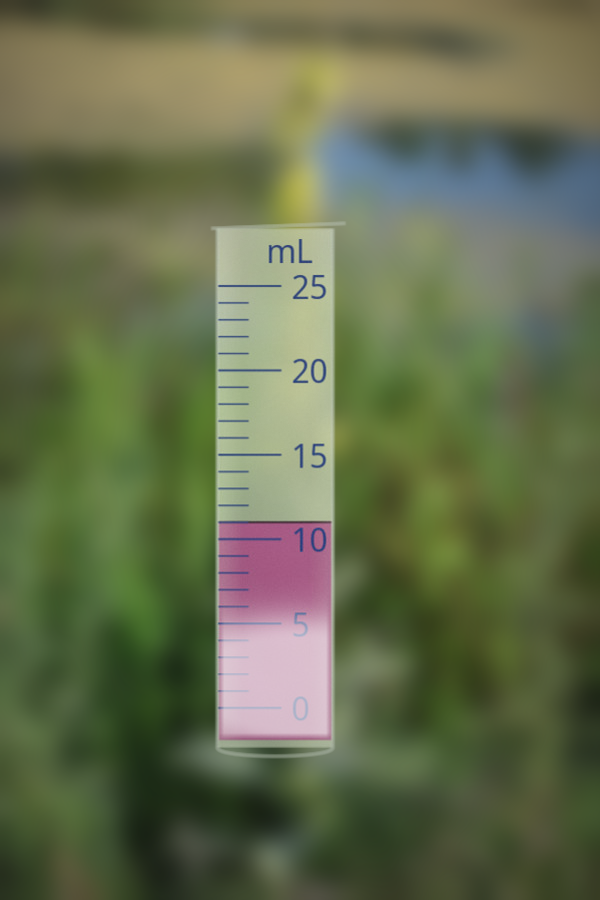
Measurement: 11mL
